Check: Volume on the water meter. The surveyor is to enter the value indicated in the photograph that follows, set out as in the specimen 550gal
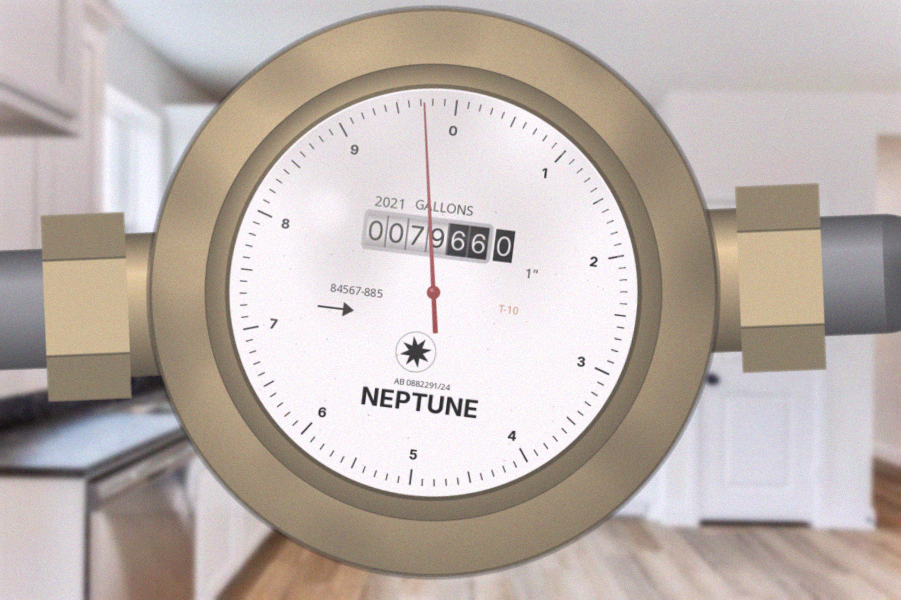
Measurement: 79659.7gal
